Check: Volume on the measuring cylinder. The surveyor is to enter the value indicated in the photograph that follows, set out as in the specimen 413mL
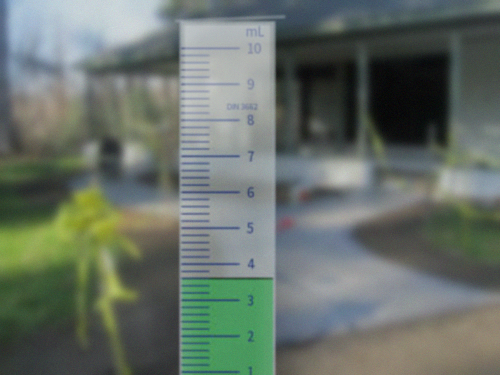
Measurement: 3.6mL
